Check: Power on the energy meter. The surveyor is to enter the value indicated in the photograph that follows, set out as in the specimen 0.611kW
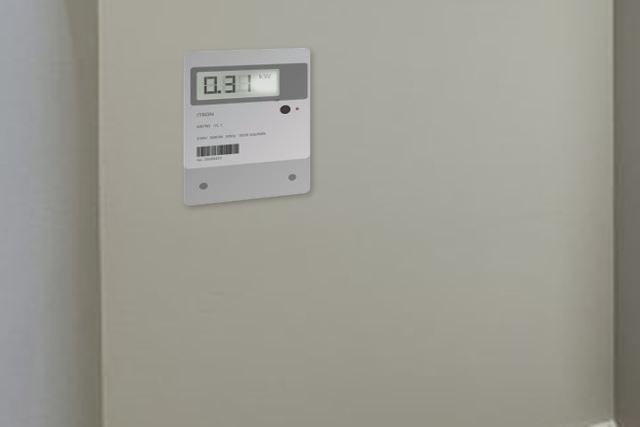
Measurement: 0.31kW
